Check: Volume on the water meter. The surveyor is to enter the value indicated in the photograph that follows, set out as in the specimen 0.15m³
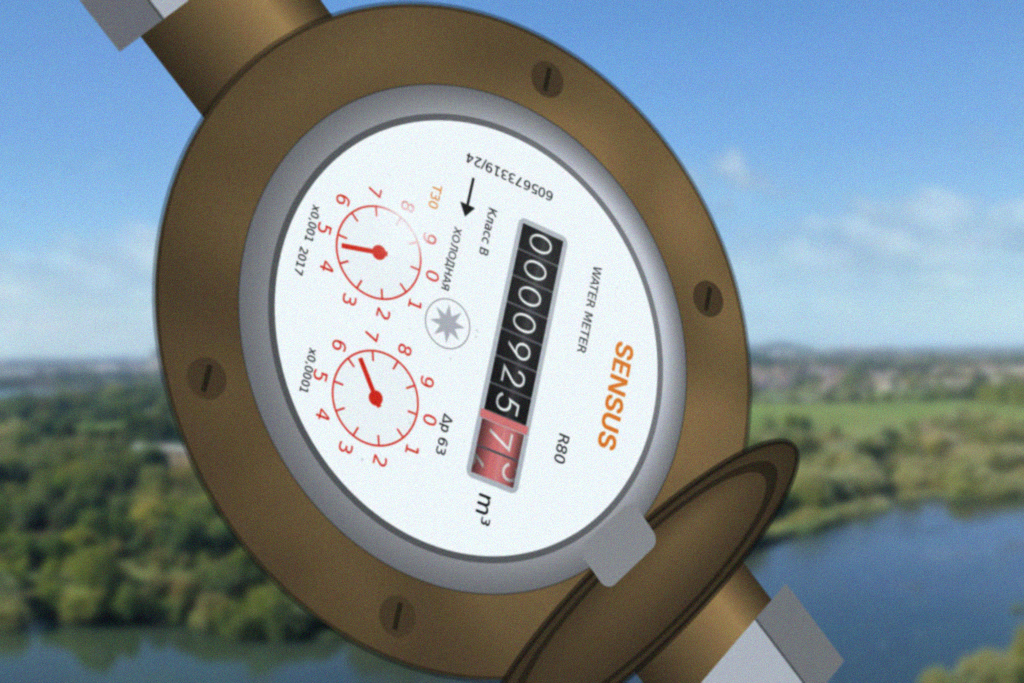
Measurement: 925.7546m³
